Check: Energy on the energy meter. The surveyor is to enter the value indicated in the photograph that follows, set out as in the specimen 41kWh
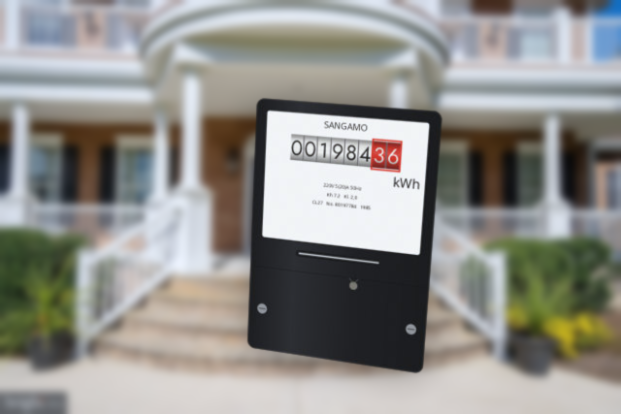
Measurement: 1984.36kWh
